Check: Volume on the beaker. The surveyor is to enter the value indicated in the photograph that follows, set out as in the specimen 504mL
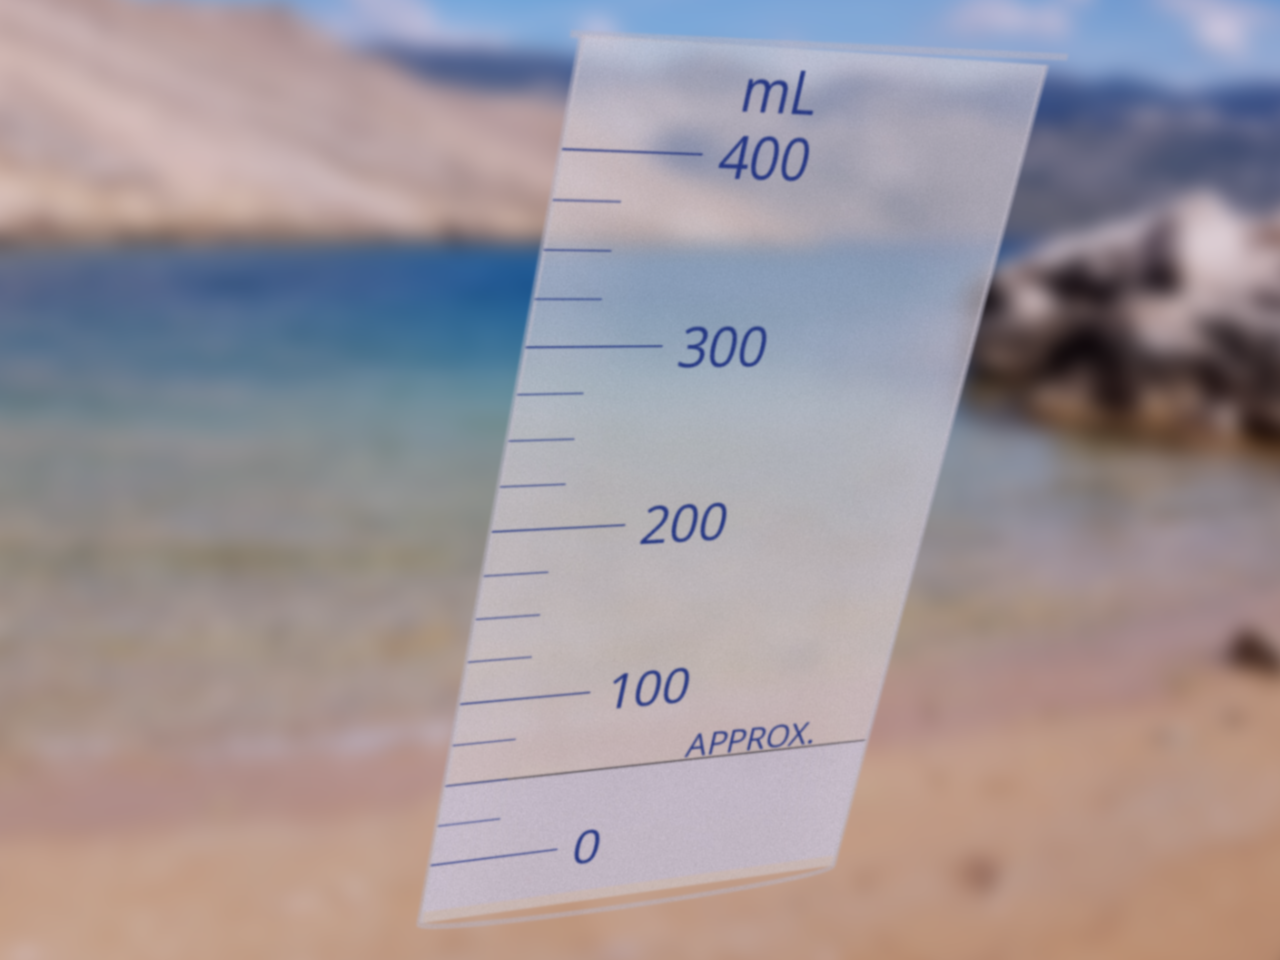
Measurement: 50mL
